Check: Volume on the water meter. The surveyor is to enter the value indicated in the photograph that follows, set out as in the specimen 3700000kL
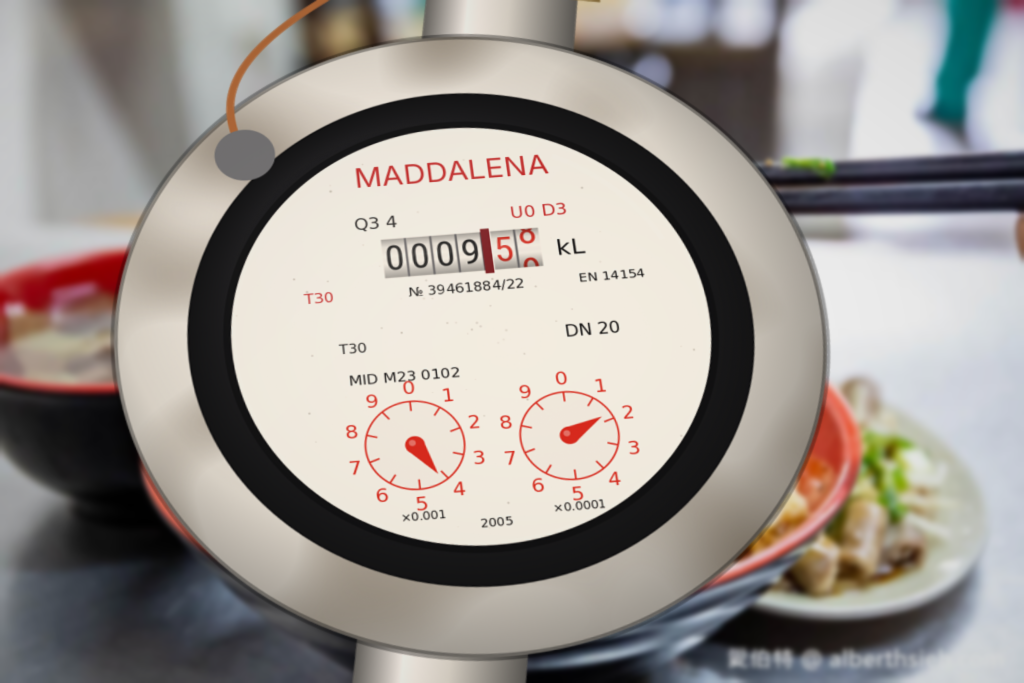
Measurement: 9.5841kL
